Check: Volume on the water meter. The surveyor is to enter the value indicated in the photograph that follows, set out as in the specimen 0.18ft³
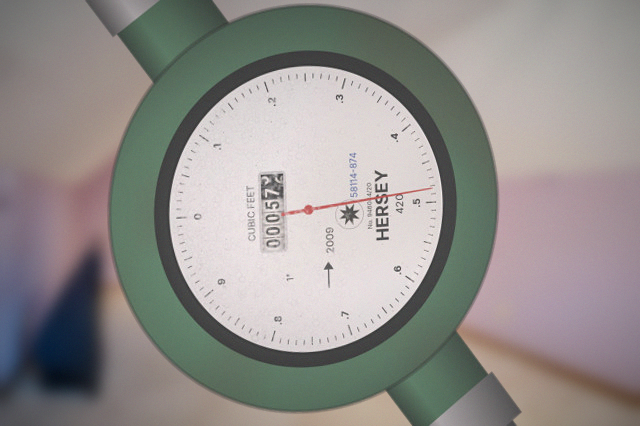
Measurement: 575.48ft³
